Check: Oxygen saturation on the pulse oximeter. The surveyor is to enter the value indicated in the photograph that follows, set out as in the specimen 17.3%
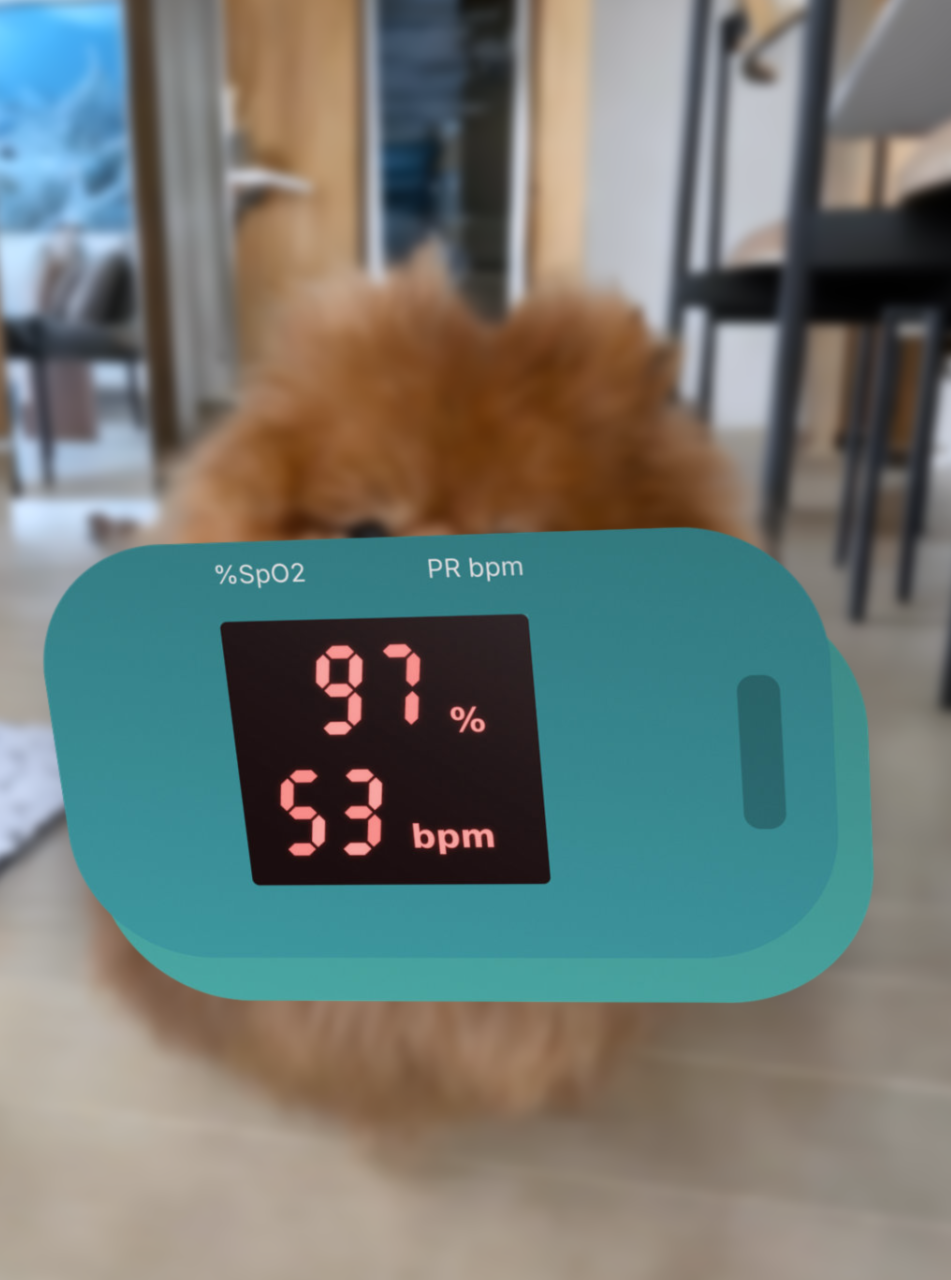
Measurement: 97%
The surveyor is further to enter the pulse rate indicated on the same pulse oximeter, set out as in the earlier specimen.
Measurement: 53bpm
